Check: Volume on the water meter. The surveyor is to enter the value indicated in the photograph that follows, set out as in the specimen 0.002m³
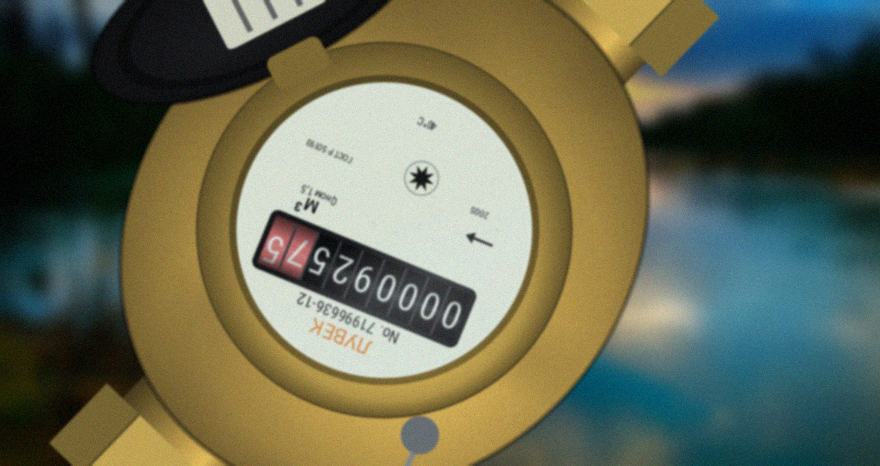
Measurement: 925.75m³
